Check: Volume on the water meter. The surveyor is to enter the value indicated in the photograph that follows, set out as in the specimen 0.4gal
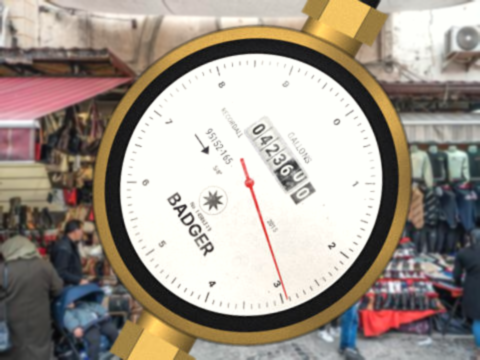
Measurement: 423602.9gal
